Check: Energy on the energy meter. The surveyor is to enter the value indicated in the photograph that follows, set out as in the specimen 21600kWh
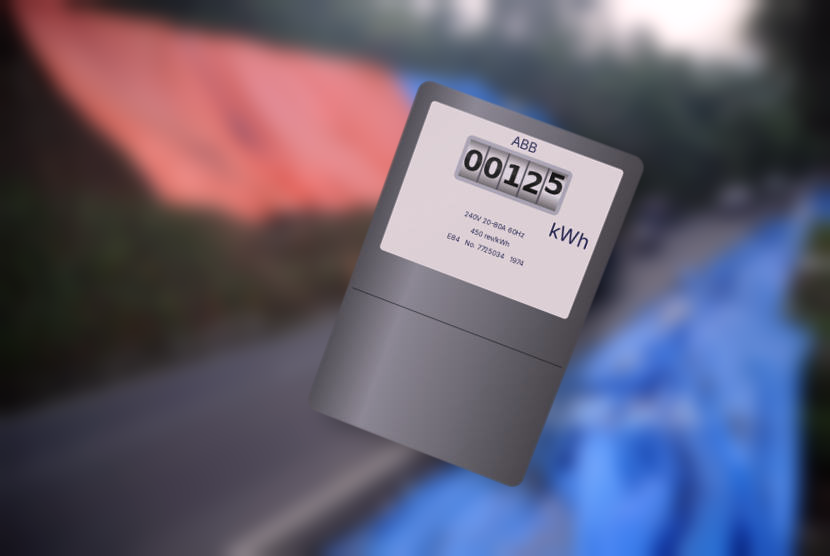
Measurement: 125kWh
